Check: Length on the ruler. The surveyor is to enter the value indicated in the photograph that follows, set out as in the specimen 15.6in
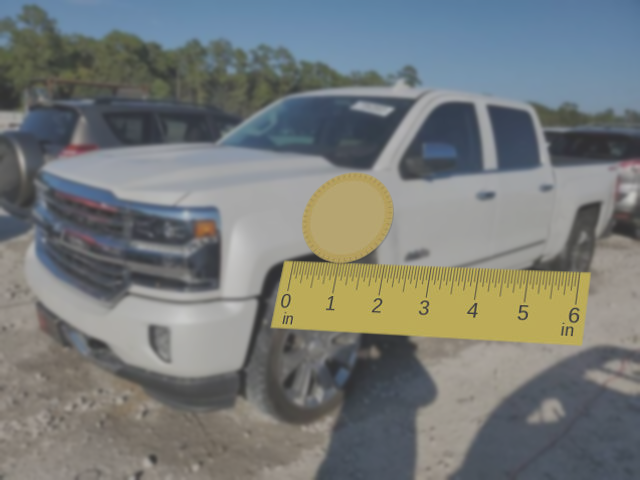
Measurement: 2in
